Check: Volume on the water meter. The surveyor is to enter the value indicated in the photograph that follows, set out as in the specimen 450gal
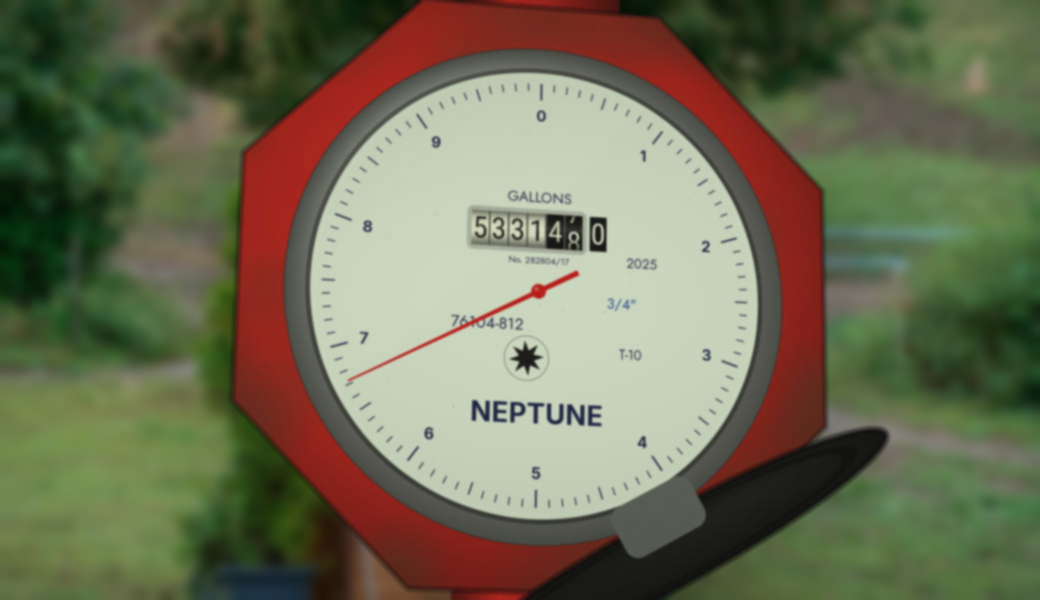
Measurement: 5331476.7gal
